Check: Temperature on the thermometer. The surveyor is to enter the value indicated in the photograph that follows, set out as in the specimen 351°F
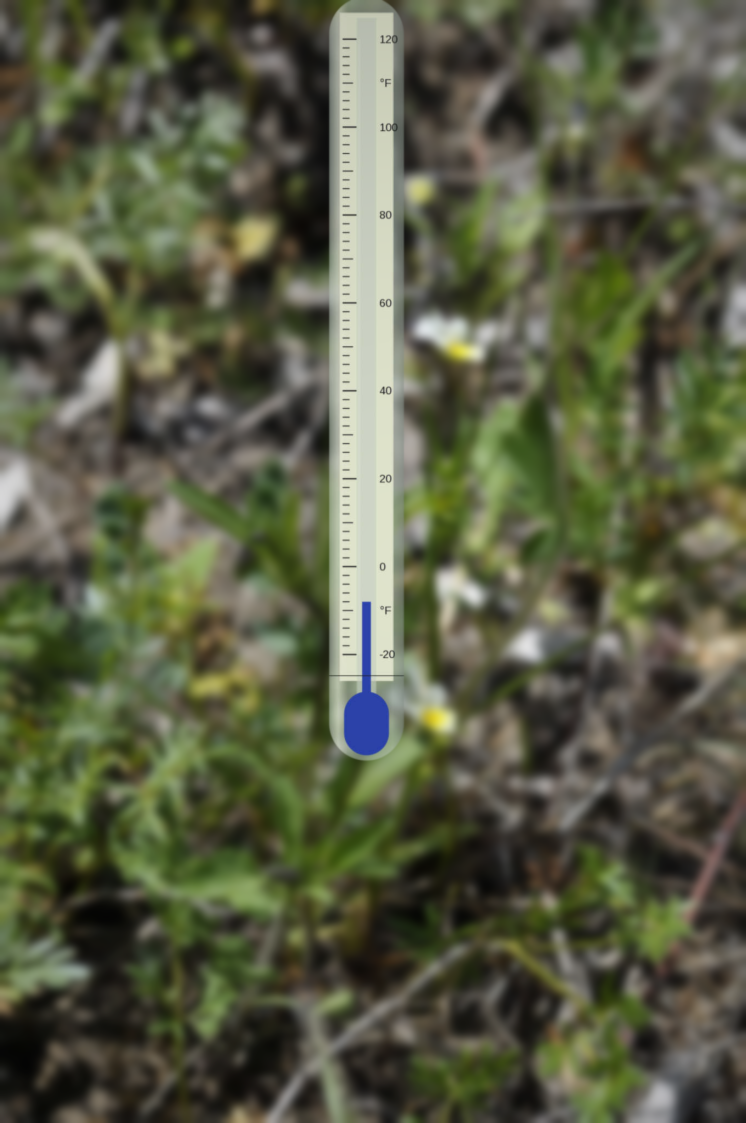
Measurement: -8°F
